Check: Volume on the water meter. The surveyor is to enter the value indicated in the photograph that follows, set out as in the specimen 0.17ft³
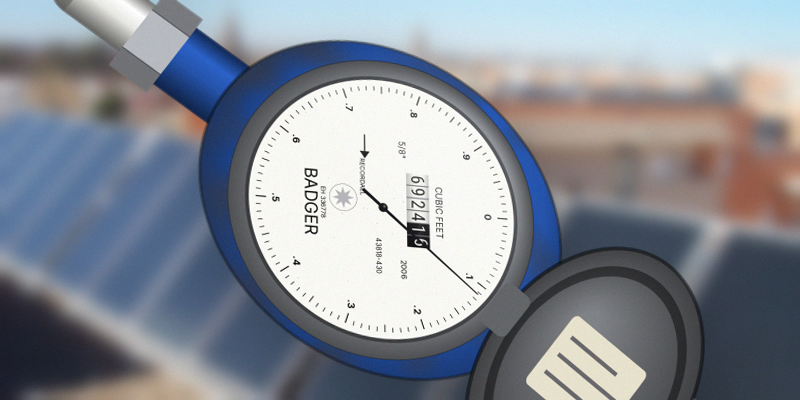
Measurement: 692416.11ft³
